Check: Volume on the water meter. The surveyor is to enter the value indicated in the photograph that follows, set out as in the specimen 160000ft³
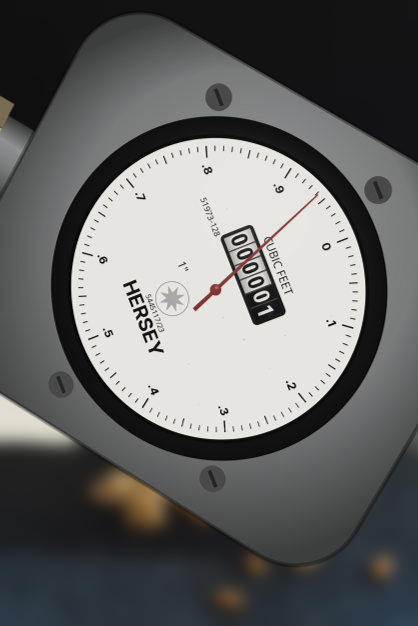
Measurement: 0.94ft³
